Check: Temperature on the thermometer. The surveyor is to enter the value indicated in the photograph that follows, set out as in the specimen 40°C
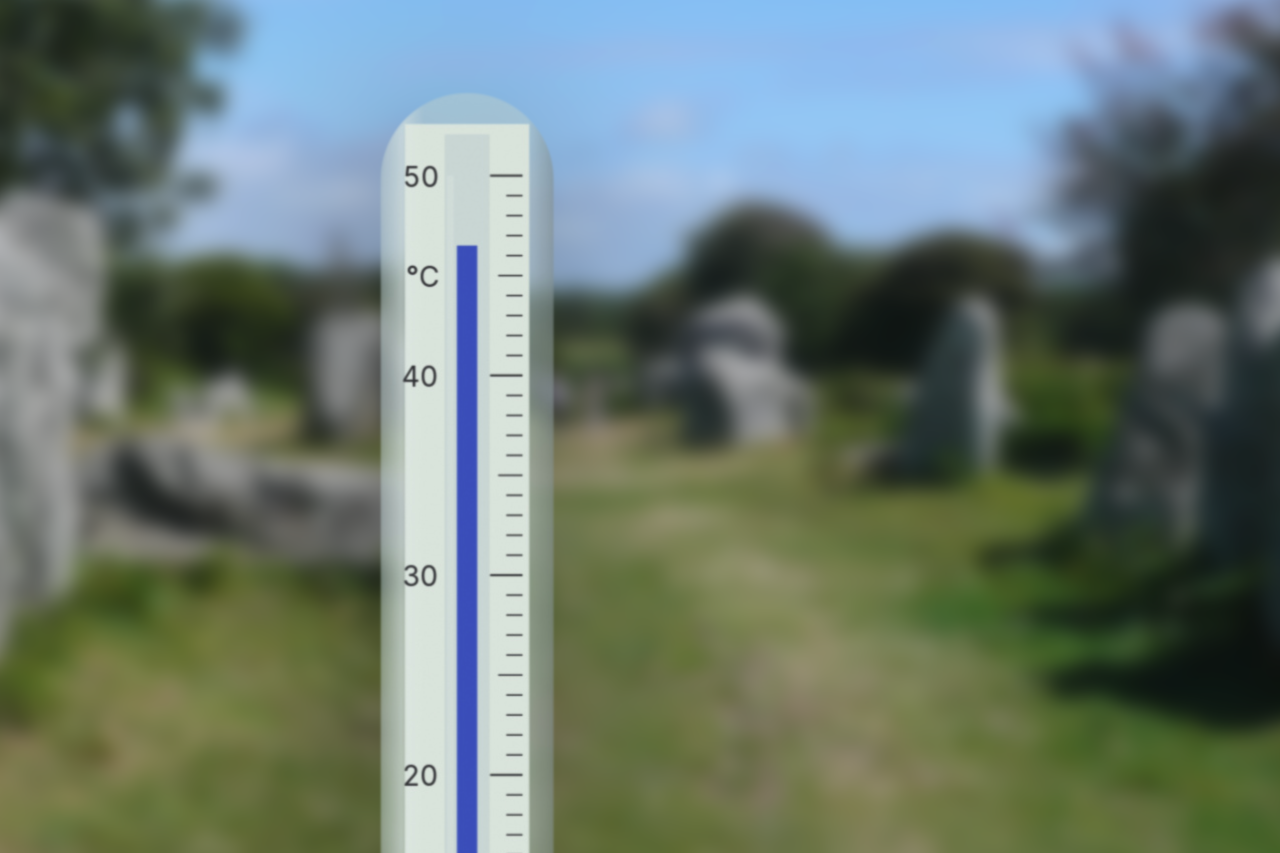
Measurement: 46.5°C
